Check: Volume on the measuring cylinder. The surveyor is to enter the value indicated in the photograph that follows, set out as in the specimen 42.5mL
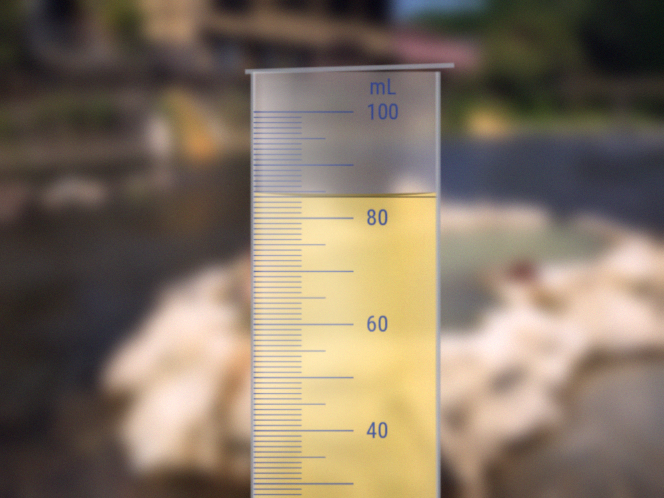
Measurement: 84mL
